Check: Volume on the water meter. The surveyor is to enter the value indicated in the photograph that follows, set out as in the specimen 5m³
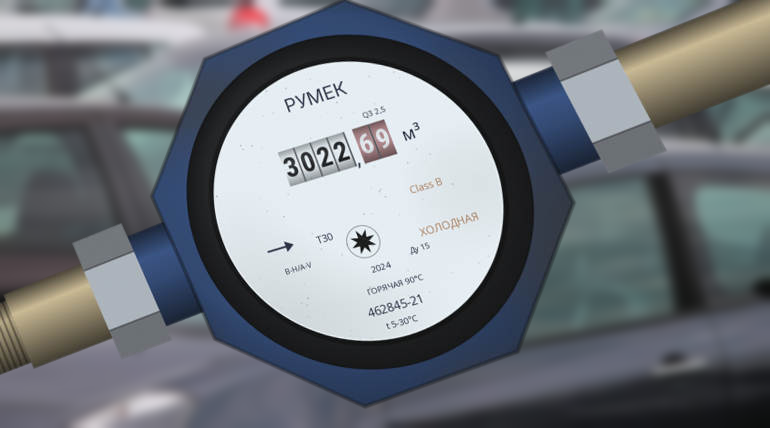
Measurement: 3022.69m³
